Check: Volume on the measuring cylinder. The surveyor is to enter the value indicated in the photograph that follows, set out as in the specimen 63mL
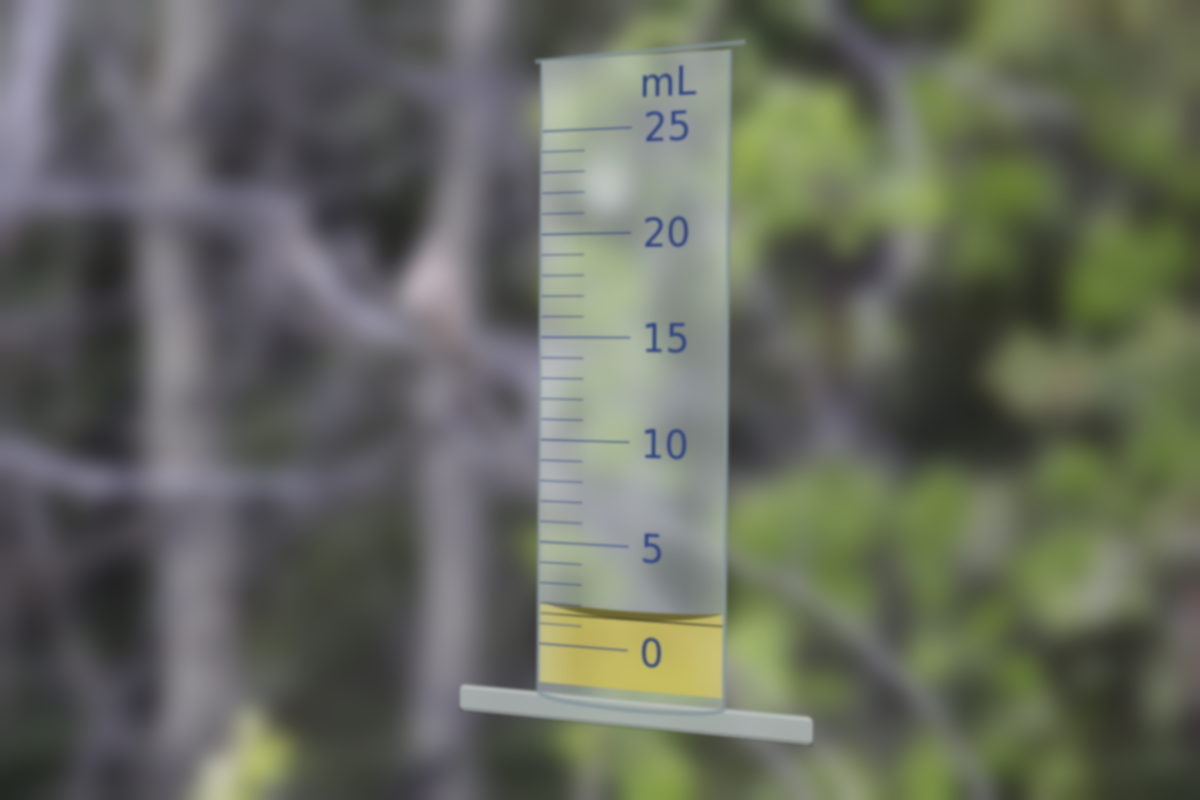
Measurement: 1.5mL
